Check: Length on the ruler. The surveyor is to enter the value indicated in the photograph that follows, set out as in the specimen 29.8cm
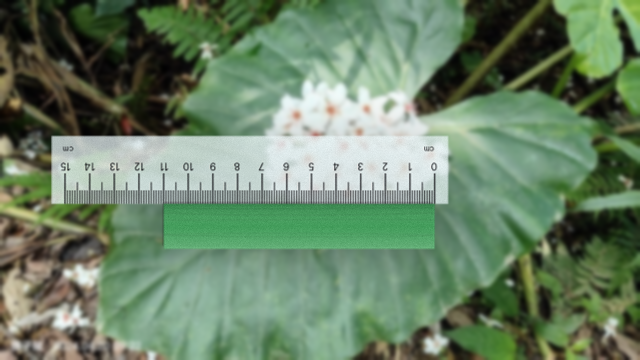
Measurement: 11cm
